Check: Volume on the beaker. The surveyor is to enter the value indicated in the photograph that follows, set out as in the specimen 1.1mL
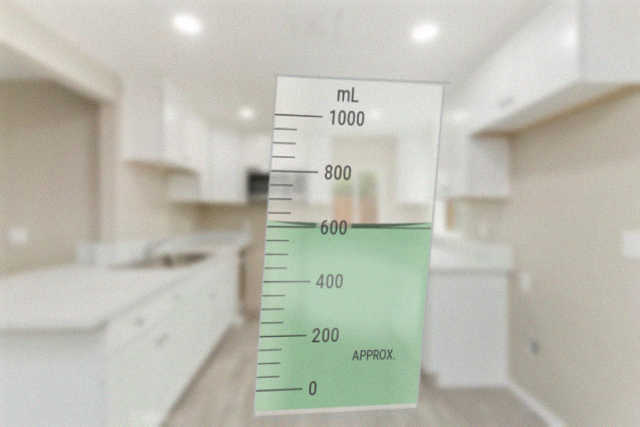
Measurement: 600mL
